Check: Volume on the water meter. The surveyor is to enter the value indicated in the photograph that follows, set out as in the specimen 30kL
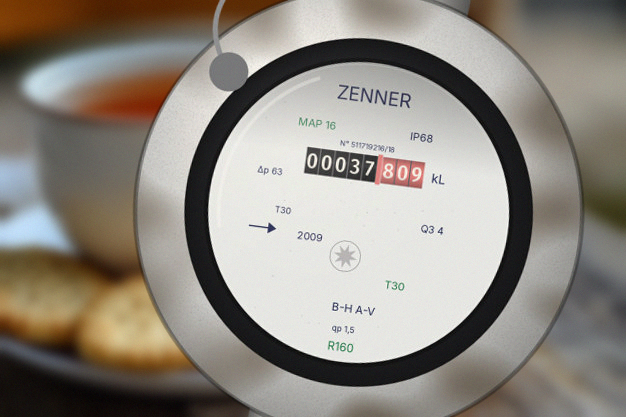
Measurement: 37.809kL
